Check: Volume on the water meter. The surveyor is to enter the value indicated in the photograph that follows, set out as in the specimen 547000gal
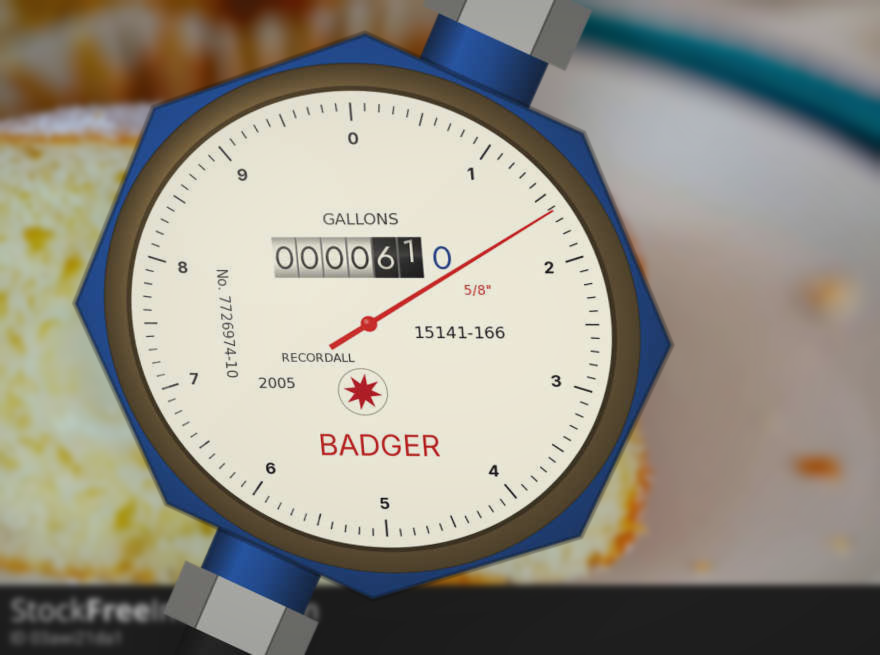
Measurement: 611.6gal
